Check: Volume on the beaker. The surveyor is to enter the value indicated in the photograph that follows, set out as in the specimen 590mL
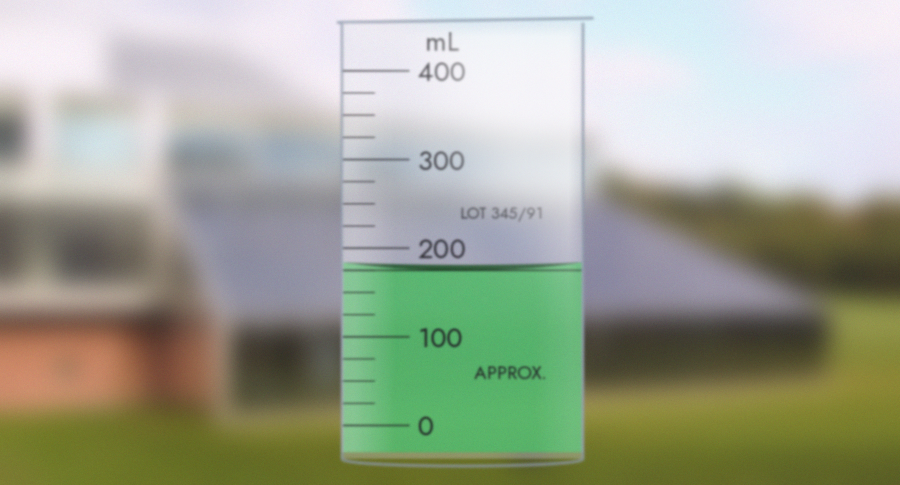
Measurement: 175mL
